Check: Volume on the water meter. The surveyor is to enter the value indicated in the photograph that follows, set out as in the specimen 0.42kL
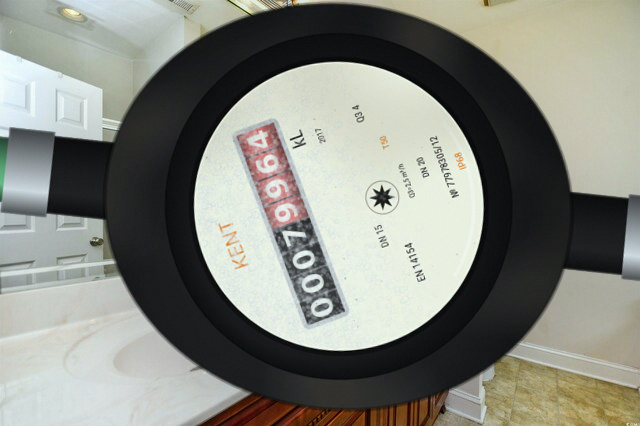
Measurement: 7.9964kL
